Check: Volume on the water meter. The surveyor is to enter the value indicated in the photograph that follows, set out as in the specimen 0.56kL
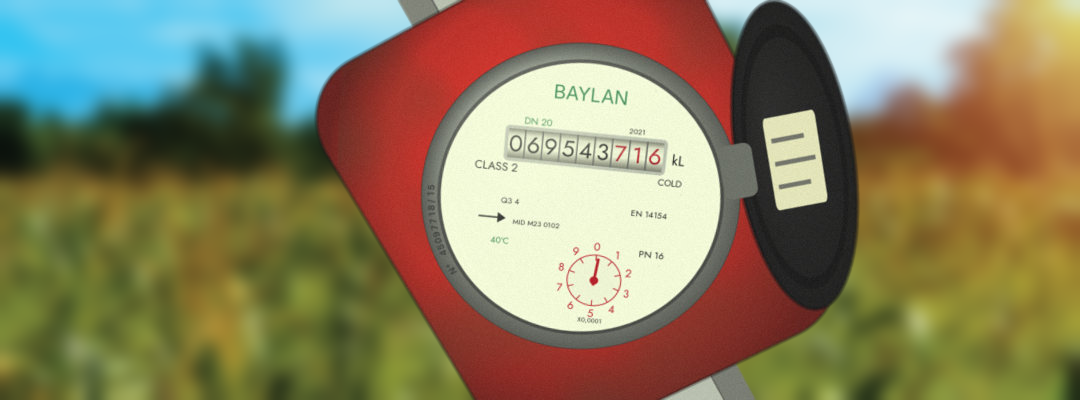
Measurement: 69543.7160kL
